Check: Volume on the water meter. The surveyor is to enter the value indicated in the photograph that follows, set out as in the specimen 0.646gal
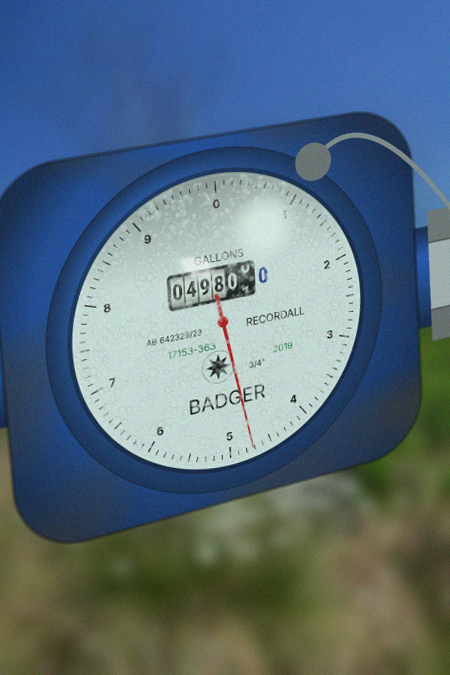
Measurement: 498004.7gal
